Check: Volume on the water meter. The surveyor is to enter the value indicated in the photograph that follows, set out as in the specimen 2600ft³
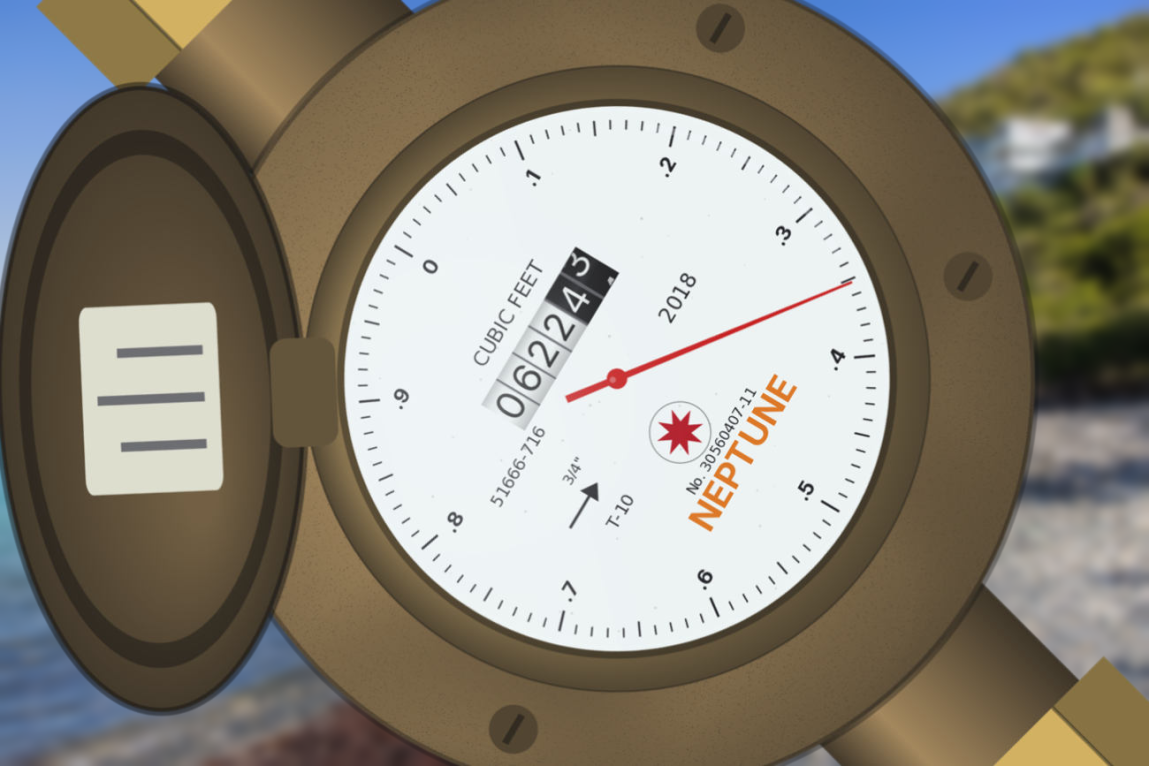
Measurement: 62243.35ft³
